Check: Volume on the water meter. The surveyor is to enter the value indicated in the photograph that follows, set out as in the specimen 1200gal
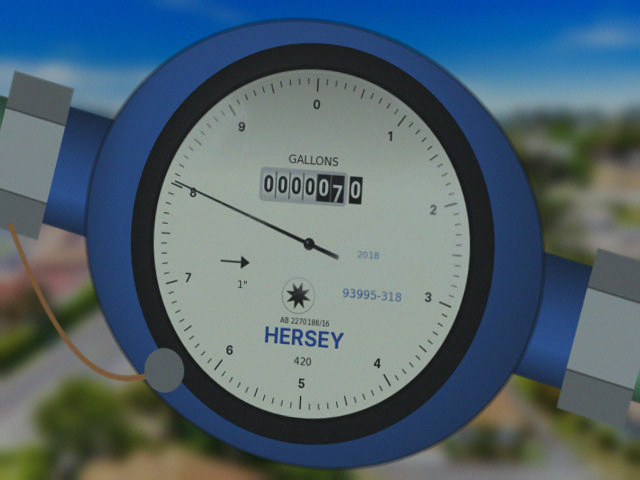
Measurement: 68.0gal
